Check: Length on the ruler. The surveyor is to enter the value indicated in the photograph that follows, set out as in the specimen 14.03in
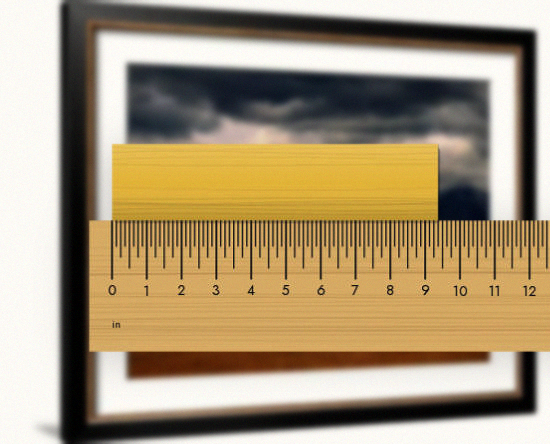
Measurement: 9.375in
